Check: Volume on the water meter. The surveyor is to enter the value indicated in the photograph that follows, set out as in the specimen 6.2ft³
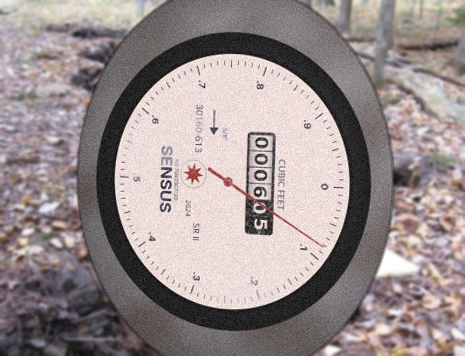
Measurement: 605.08ft³
